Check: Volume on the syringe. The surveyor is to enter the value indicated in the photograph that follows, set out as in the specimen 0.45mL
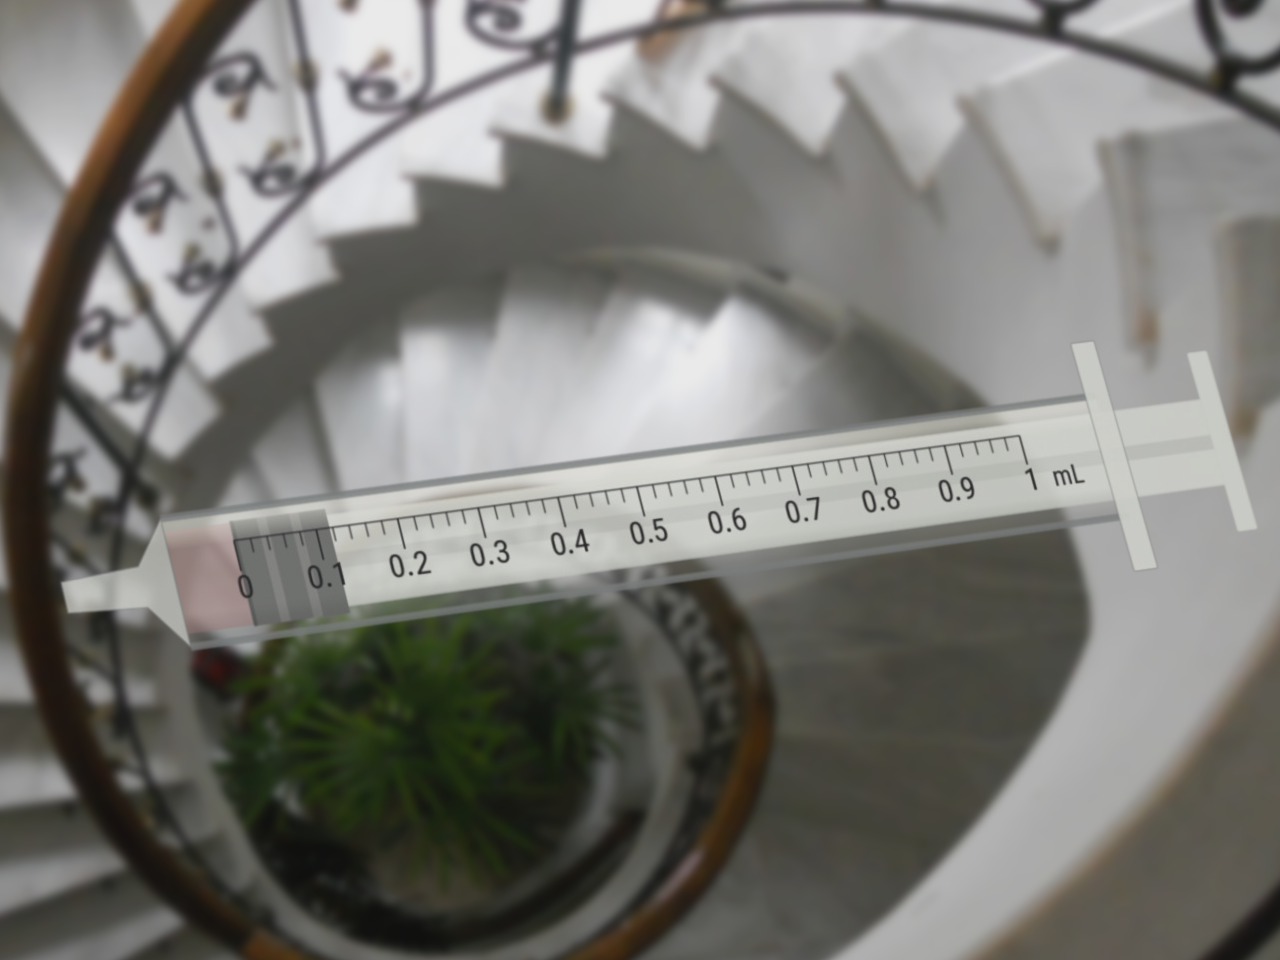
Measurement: 0mL
